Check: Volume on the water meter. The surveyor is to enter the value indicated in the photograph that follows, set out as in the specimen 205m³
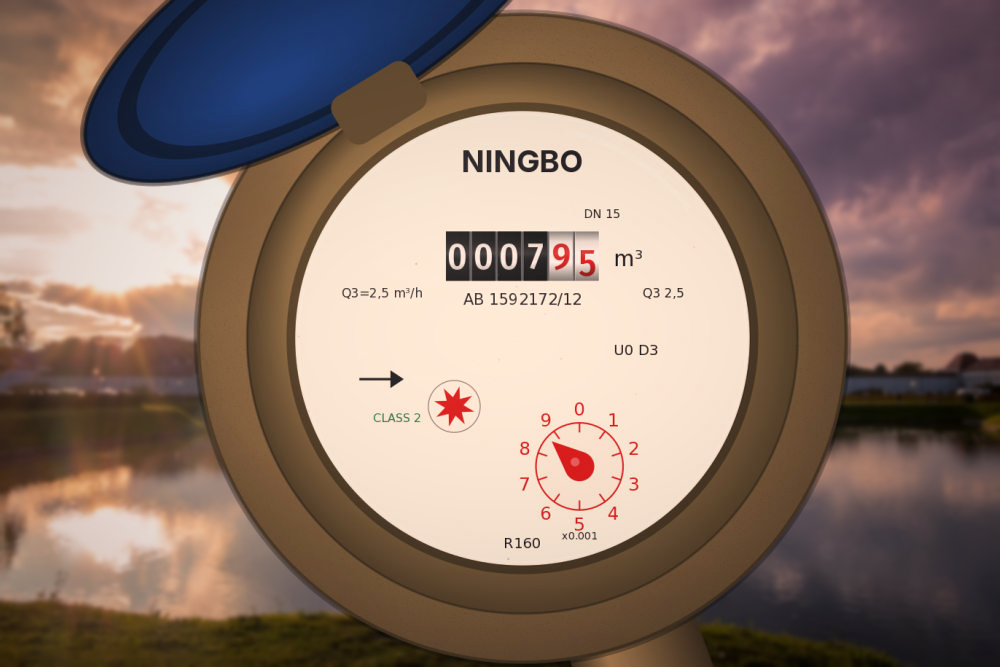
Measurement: 7.948m³
